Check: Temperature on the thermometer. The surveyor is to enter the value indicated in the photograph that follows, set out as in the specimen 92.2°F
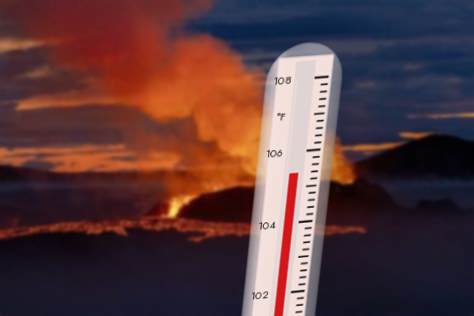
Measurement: 105.4°F
